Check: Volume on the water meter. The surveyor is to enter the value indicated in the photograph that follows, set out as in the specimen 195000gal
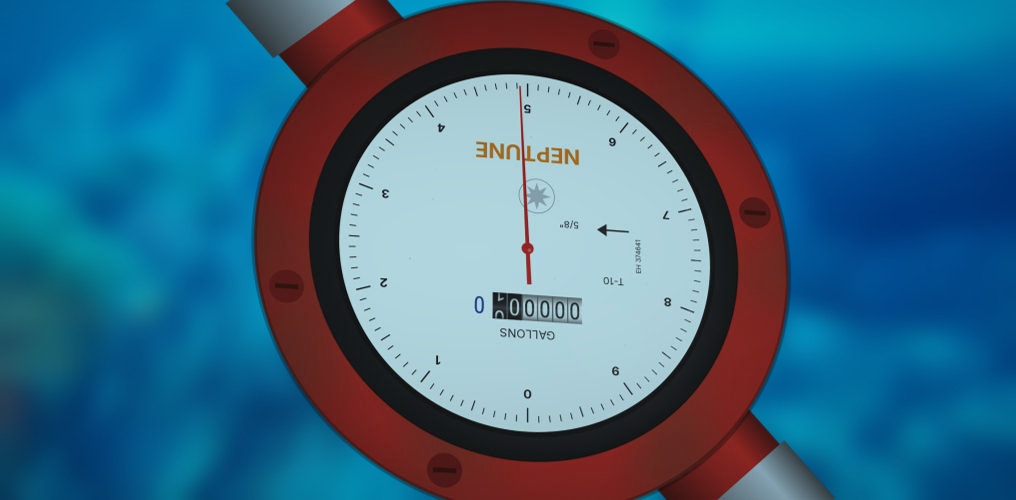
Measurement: 4.9gal
